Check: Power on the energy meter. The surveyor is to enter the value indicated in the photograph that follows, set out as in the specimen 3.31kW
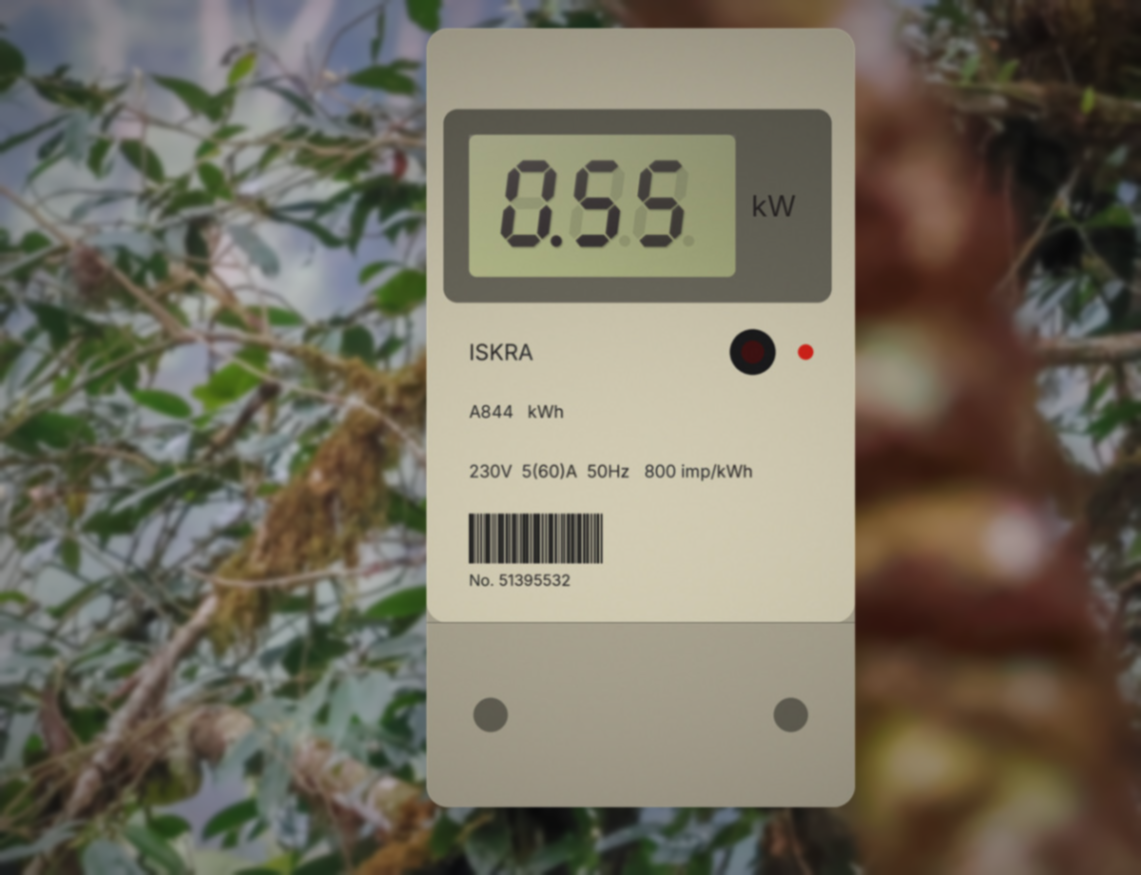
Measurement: 0.55kW
